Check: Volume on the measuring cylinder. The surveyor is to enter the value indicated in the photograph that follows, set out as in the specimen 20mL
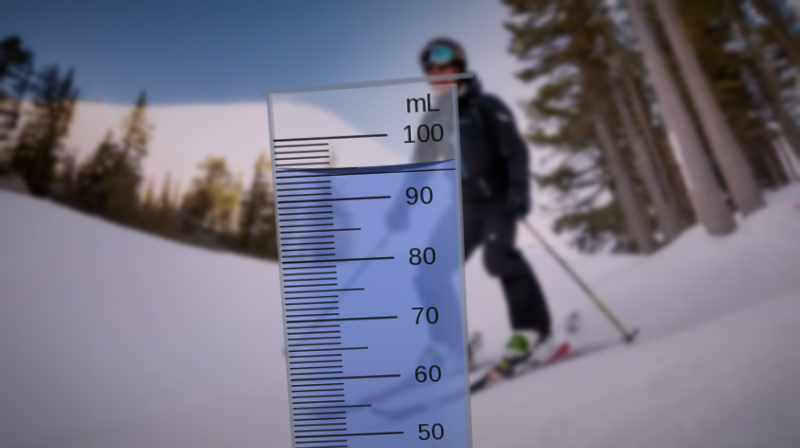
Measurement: 94mL
